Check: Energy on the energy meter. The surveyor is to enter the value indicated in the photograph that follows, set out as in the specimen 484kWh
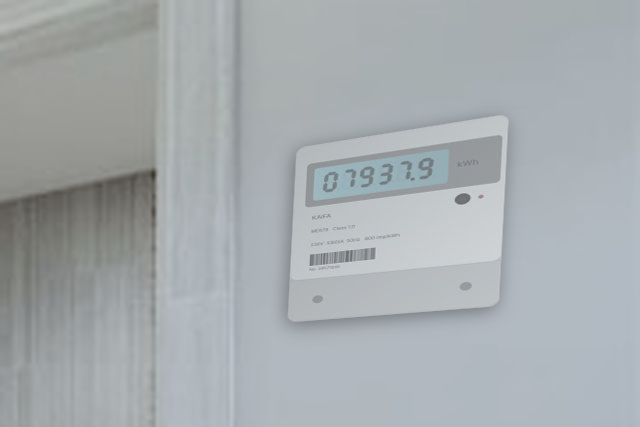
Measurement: 7937.9kWh
